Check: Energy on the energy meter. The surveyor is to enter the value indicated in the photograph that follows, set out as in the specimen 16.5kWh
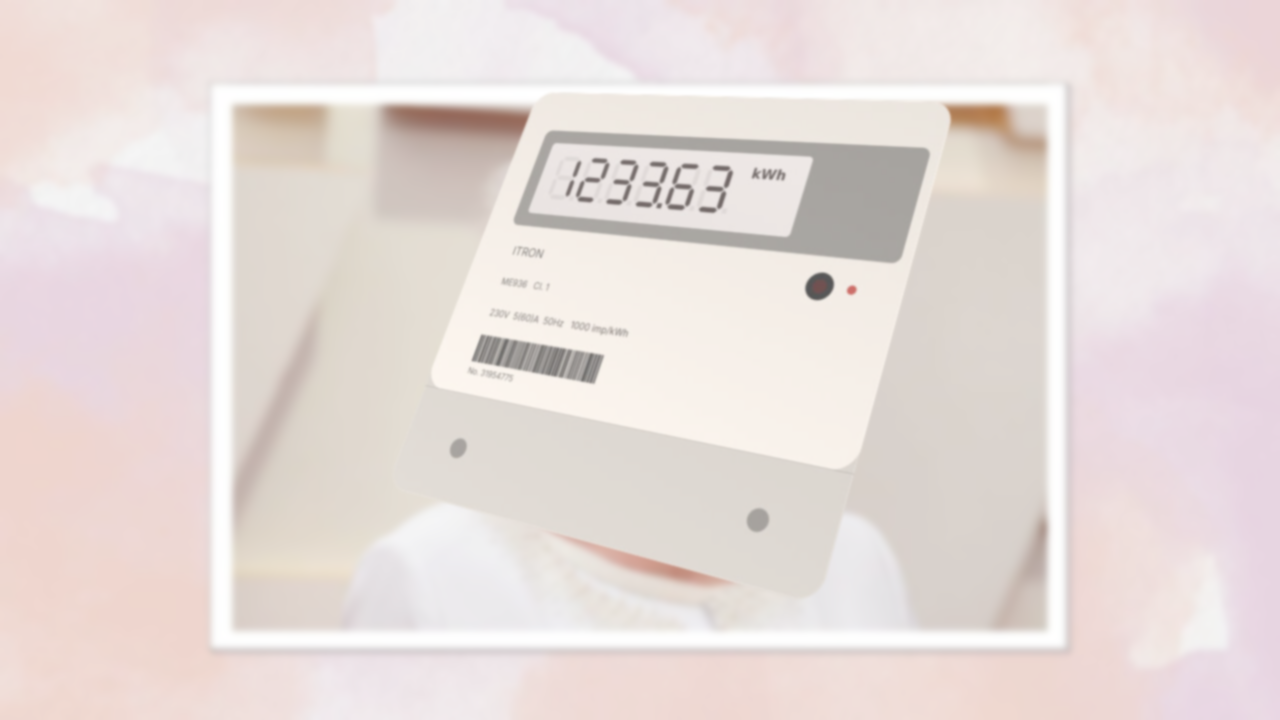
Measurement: 1233.63kWh
